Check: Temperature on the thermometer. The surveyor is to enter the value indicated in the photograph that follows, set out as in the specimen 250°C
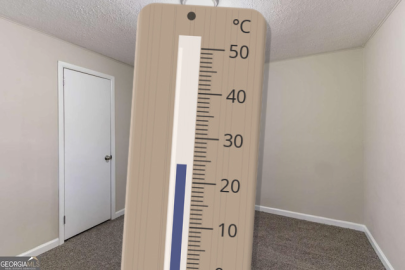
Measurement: 24°C
